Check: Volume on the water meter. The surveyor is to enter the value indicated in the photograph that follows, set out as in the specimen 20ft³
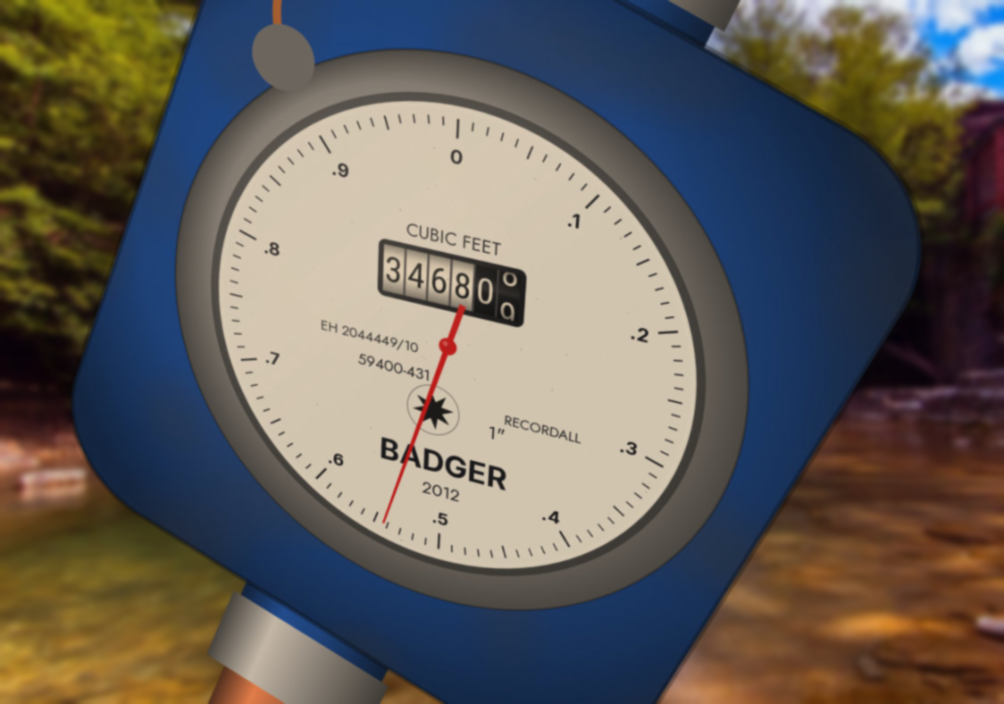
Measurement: 346808.54ft³
